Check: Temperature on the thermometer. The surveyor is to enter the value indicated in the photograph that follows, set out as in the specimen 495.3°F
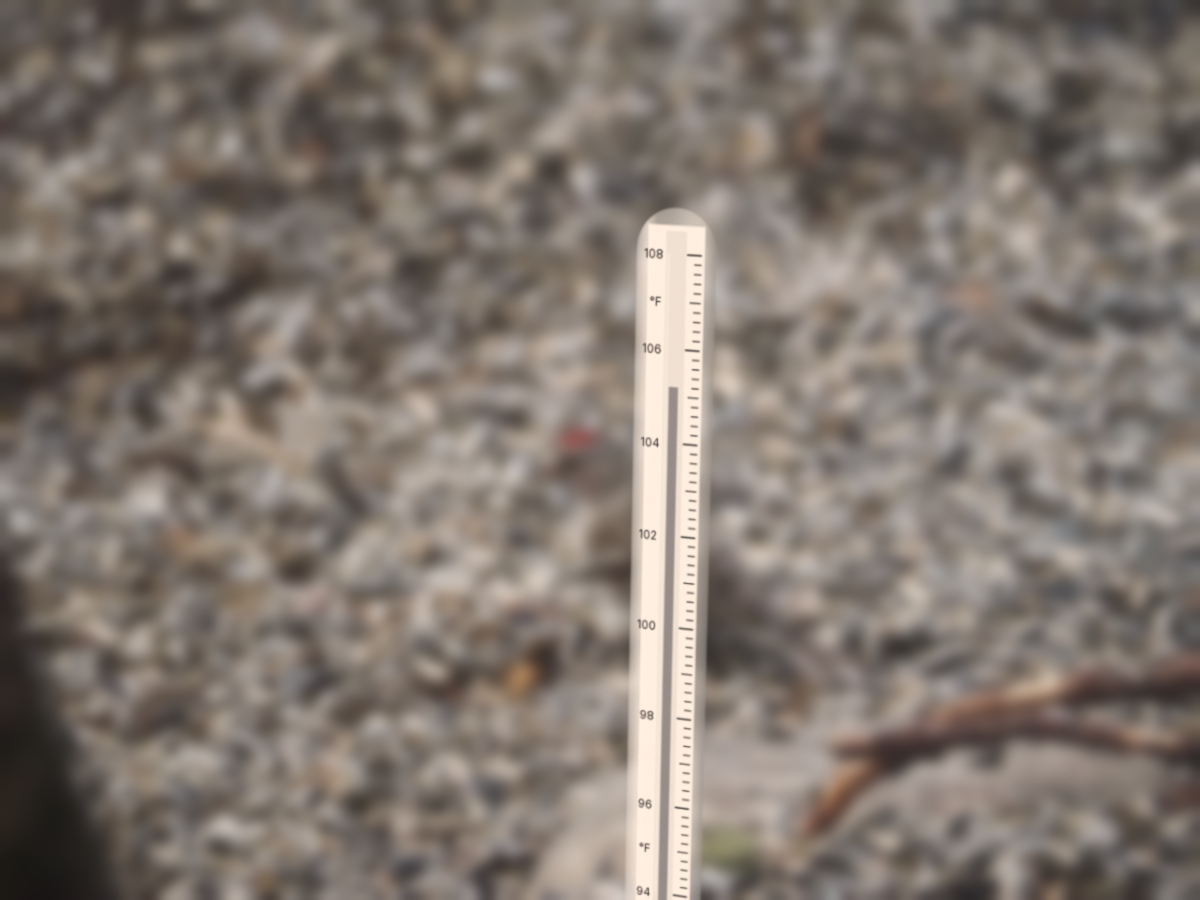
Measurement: 105.2°F
